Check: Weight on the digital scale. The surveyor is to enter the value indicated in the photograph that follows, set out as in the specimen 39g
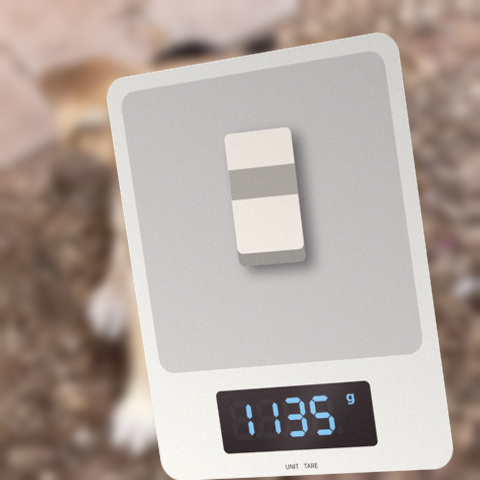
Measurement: 1135g
